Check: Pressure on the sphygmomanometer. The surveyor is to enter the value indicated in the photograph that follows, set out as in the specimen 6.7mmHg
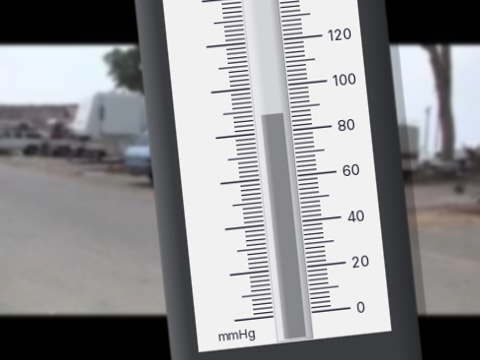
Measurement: 88mmHg
